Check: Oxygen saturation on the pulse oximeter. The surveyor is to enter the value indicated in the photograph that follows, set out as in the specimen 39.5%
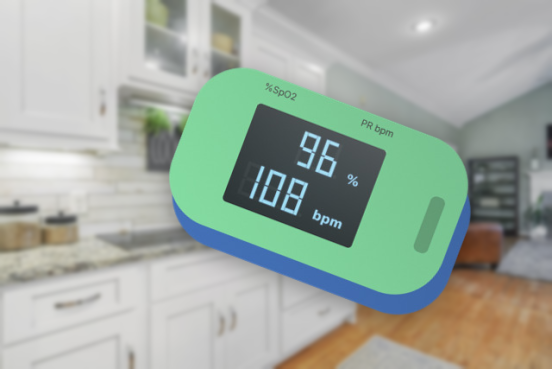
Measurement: 96%
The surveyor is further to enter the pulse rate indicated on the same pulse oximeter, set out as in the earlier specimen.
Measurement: 108bpm
